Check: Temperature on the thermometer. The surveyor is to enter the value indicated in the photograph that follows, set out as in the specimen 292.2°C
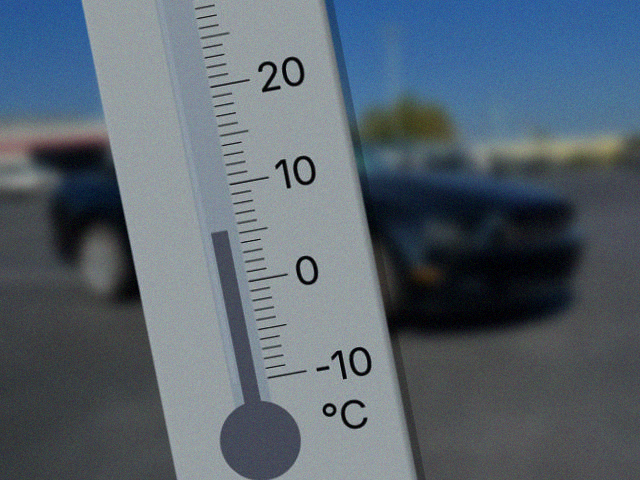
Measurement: 5.5°C
